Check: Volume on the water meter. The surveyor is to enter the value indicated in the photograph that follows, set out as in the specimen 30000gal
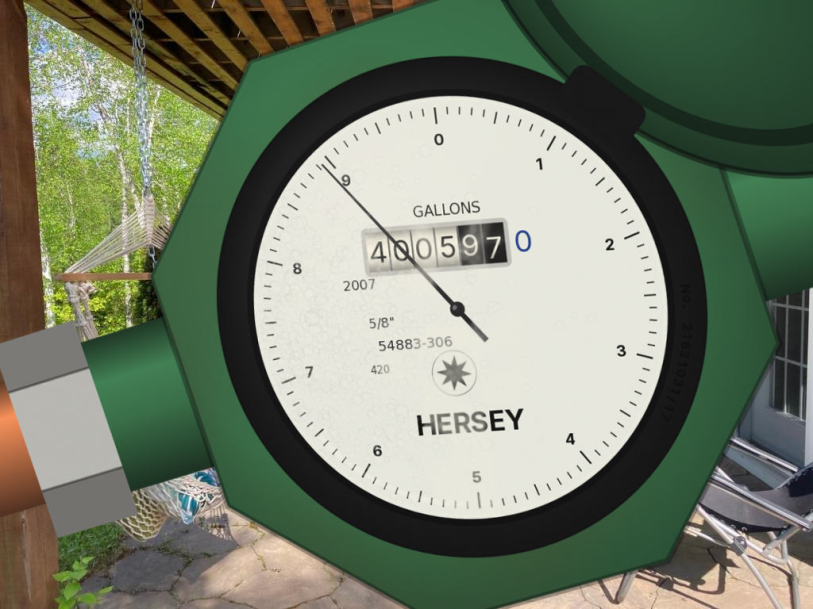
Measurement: 4005968.9gal
